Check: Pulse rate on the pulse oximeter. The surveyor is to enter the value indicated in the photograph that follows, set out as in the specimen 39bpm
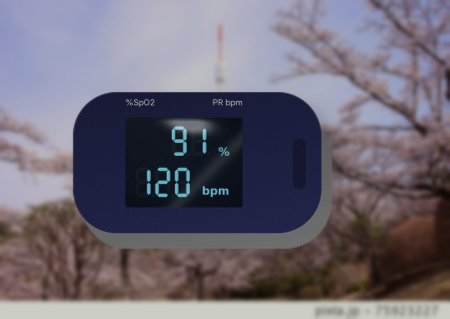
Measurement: 120bpm
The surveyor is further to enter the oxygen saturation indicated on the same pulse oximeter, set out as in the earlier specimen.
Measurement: 91%
